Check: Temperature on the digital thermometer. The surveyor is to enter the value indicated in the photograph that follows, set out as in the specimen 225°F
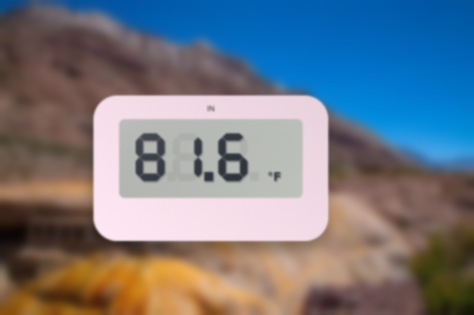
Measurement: 81.6°F
